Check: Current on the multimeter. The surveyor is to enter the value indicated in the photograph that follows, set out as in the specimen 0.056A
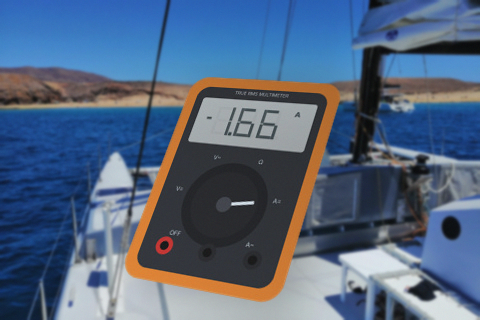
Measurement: -1.66A
